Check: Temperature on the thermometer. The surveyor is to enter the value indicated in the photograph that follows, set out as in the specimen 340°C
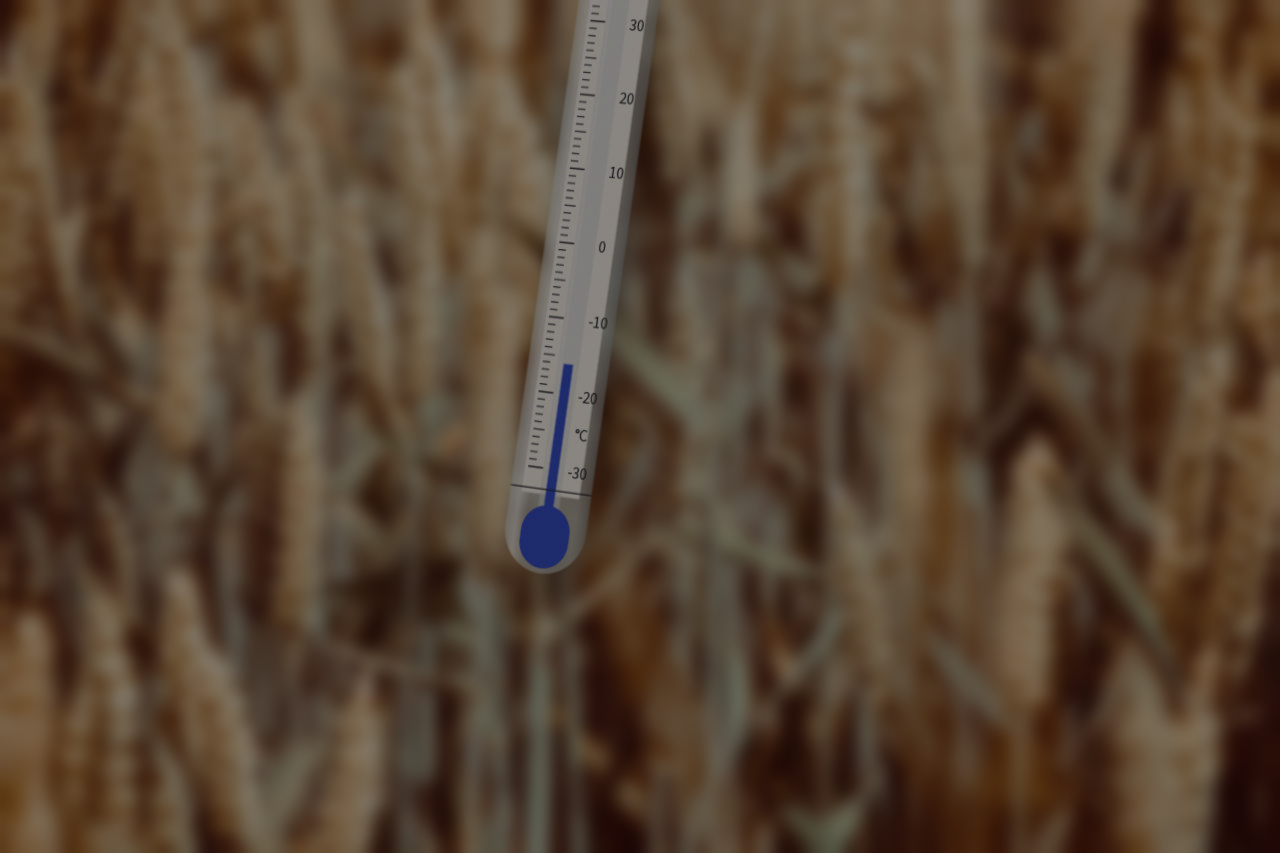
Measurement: -16°C
